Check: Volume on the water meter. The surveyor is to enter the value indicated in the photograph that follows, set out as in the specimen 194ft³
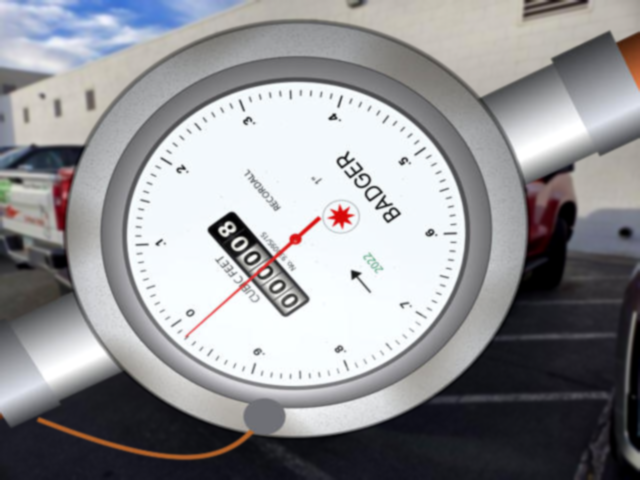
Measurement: 7.98ft³
